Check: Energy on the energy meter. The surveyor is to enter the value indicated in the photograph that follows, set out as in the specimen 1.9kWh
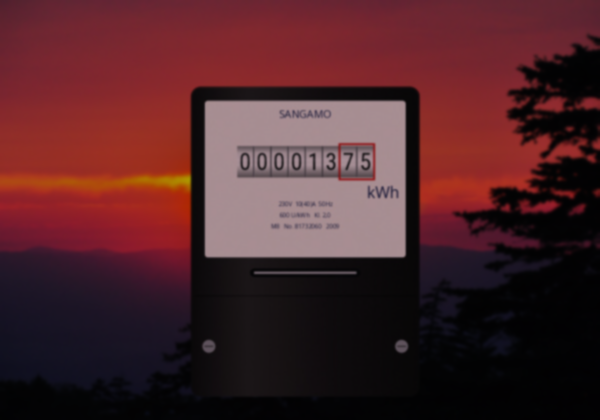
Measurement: 13.75kWh
